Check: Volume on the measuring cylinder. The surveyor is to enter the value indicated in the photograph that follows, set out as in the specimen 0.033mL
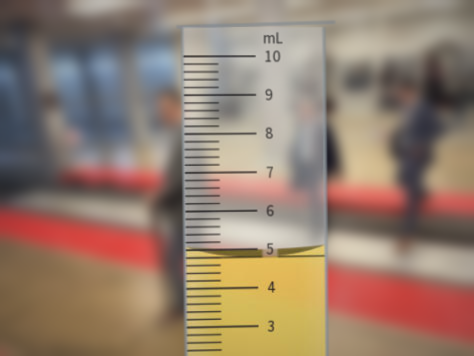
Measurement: 4.8mL
